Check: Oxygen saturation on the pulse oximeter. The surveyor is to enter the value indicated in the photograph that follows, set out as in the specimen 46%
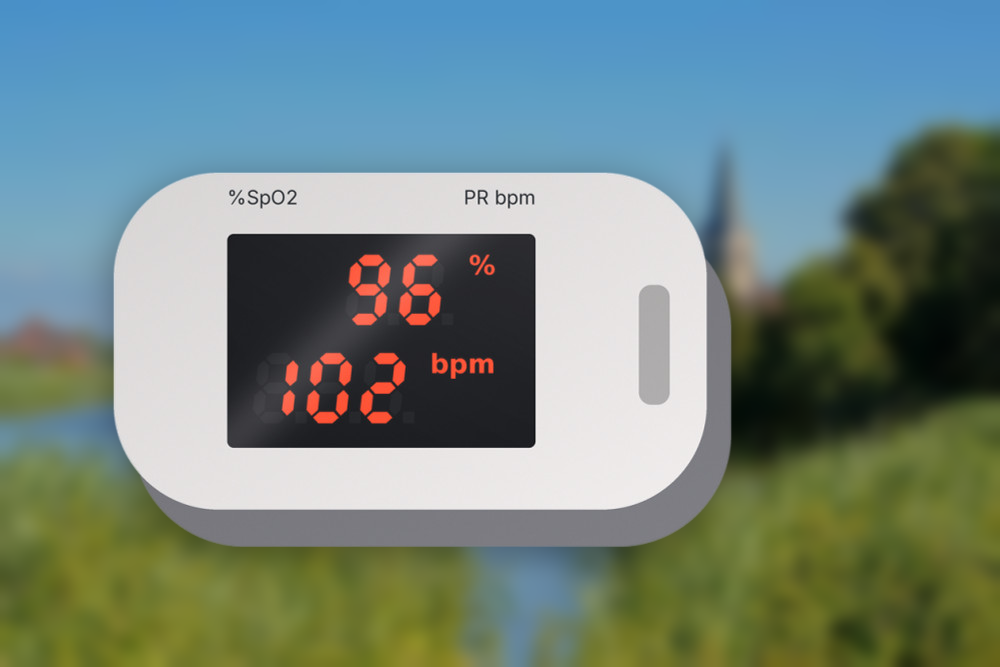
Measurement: 96%
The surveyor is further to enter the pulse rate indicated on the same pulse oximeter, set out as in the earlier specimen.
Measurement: 102bpm
